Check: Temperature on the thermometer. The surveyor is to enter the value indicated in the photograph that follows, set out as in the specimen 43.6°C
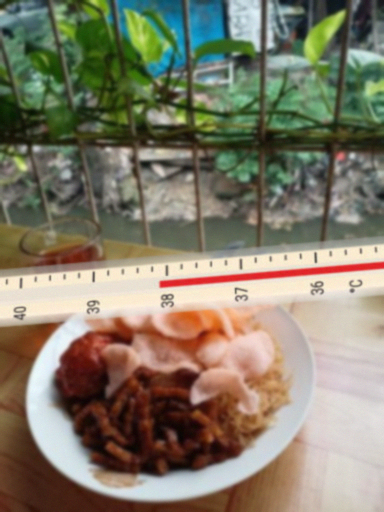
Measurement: 38.1°C
